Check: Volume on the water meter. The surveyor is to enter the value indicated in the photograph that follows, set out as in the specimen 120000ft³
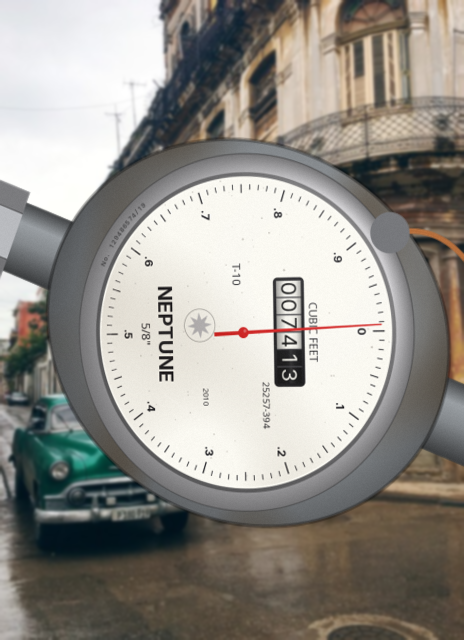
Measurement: 7412.99ft³
